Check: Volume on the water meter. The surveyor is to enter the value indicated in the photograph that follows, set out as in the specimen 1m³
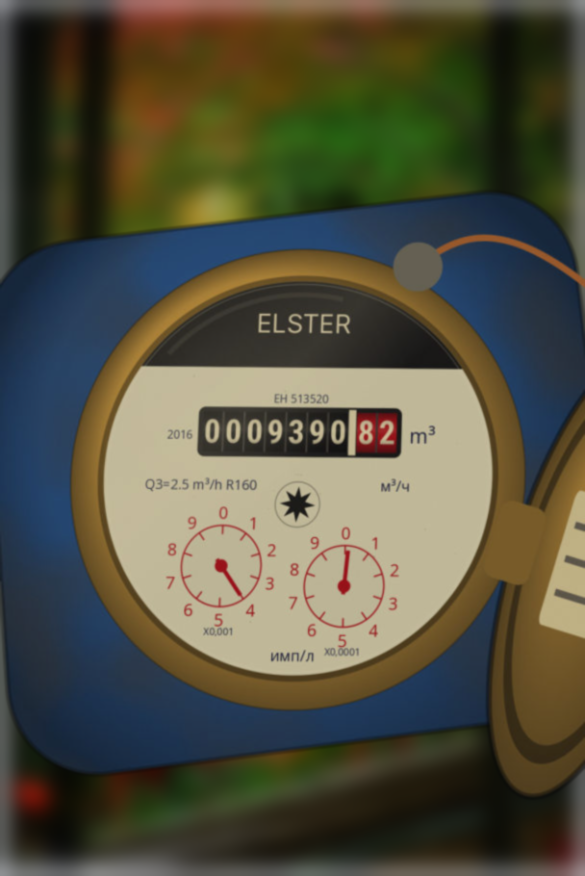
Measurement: 9390.8240m³
